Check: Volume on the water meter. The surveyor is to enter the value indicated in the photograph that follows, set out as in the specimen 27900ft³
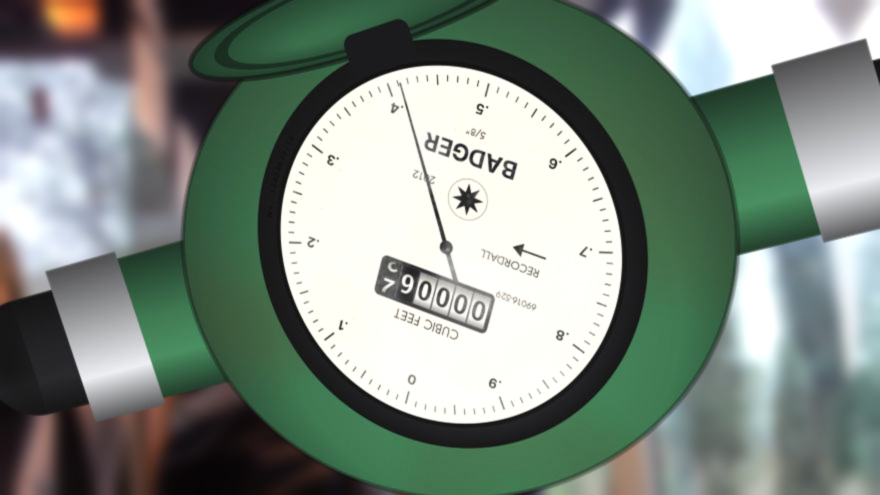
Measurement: 62.41ft³
